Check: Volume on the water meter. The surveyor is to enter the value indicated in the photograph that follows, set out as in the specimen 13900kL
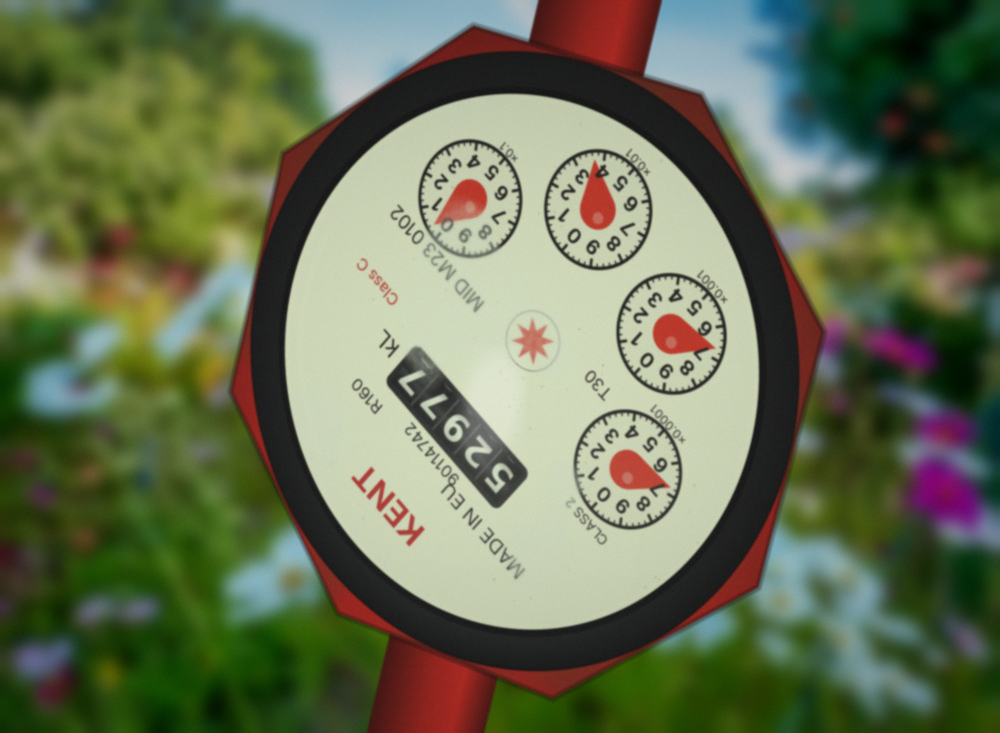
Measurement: 52977.0366kL
